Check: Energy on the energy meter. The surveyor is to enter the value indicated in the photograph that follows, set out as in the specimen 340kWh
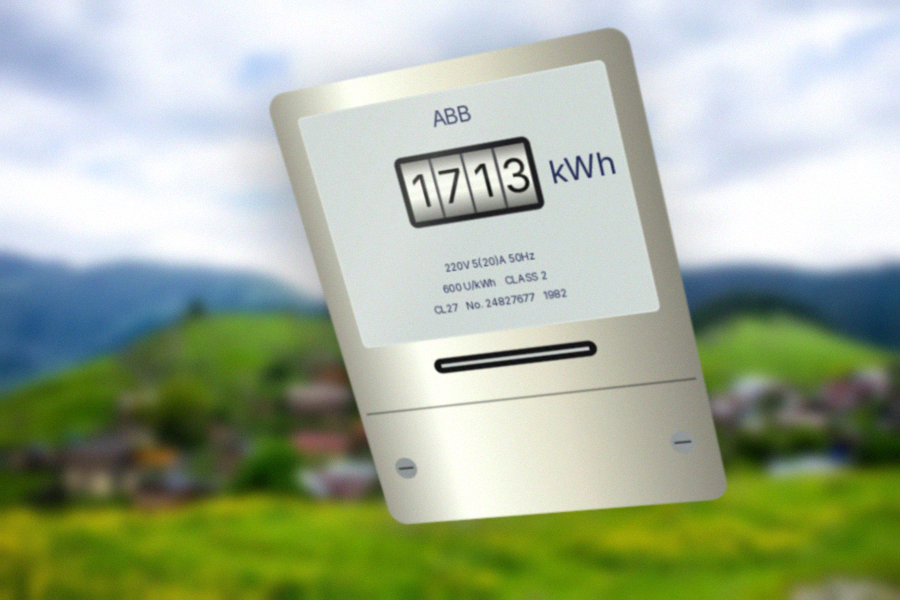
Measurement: 1713kWh
